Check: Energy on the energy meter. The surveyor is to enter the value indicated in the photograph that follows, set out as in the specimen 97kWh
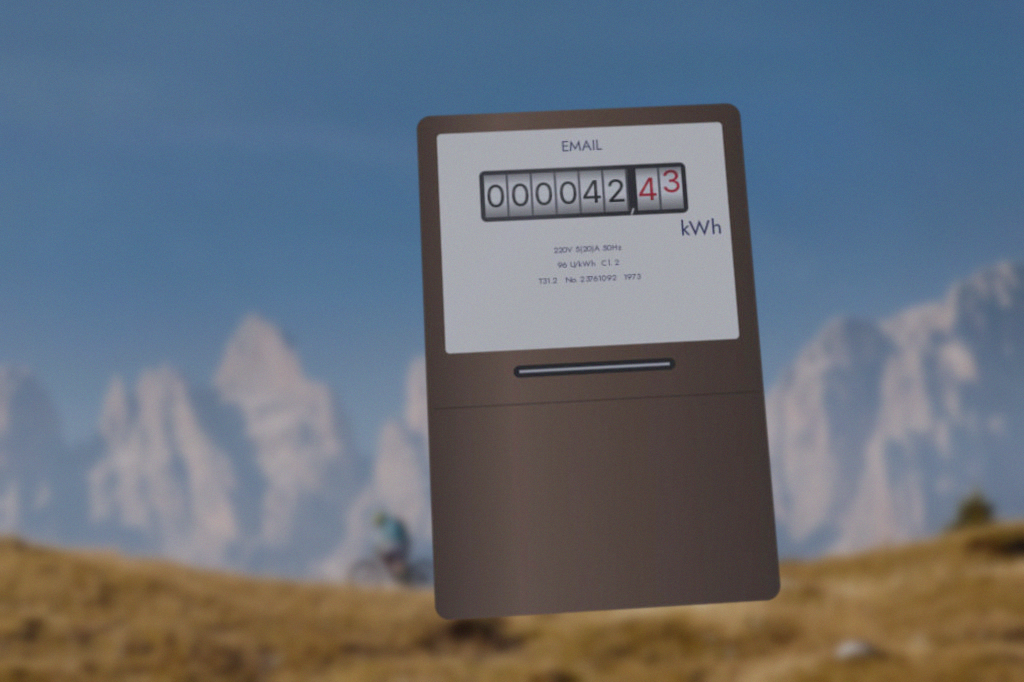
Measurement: 42.43kWh
